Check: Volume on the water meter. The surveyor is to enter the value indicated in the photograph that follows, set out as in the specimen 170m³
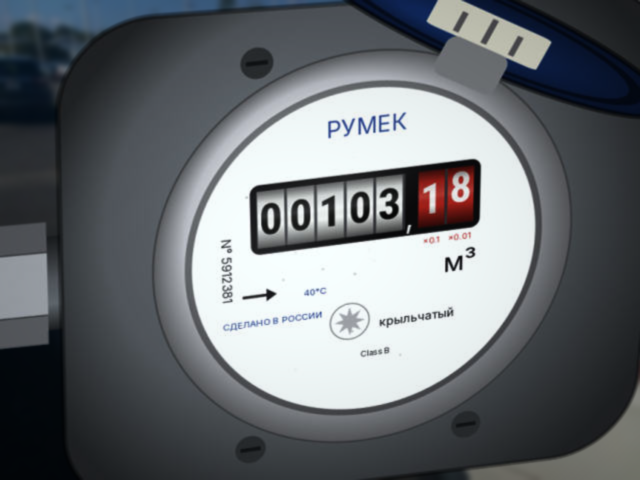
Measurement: 103.18m³
